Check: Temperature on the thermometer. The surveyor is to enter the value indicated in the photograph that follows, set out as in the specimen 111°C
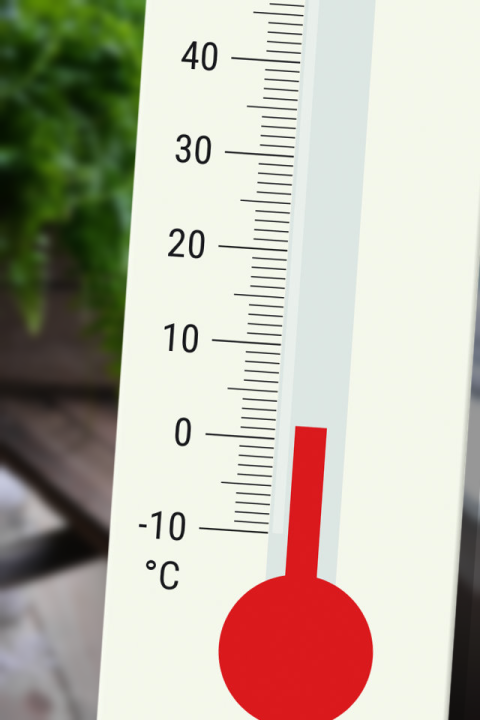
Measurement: 1.5°C
